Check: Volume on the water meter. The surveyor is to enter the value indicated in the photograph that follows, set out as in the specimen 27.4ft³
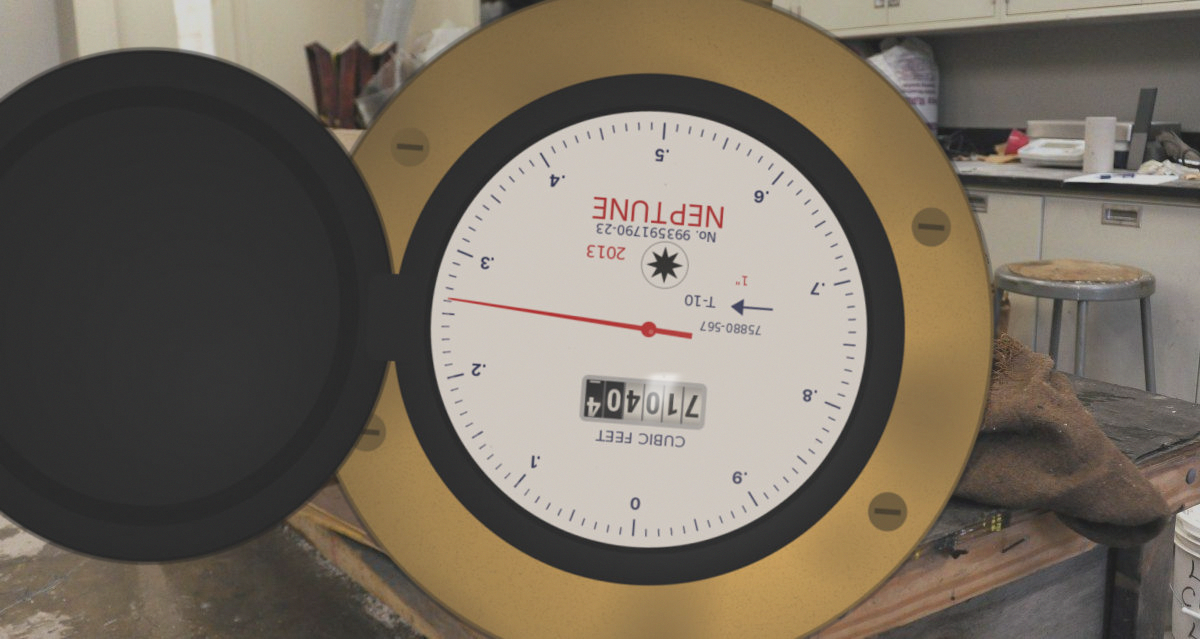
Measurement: 710404.26ft³
